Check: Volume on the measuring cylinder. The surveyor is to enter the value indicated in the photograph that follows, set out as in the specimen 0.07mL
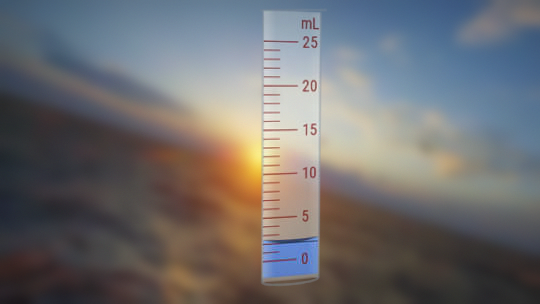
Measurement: 2mL
